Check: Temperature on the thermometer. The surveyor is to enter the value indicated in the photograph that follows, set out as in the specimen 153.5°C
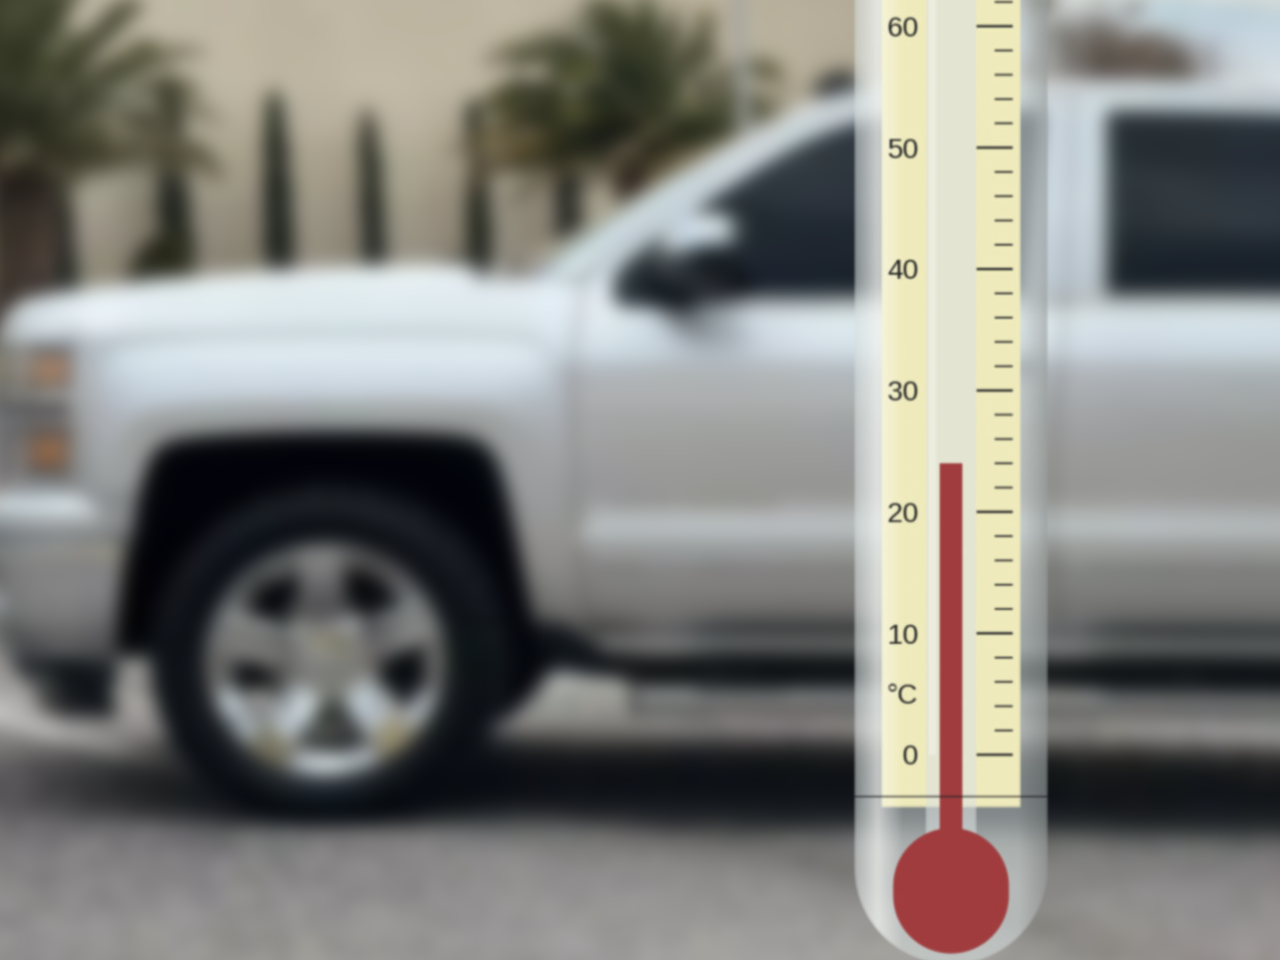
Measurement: 24°C
